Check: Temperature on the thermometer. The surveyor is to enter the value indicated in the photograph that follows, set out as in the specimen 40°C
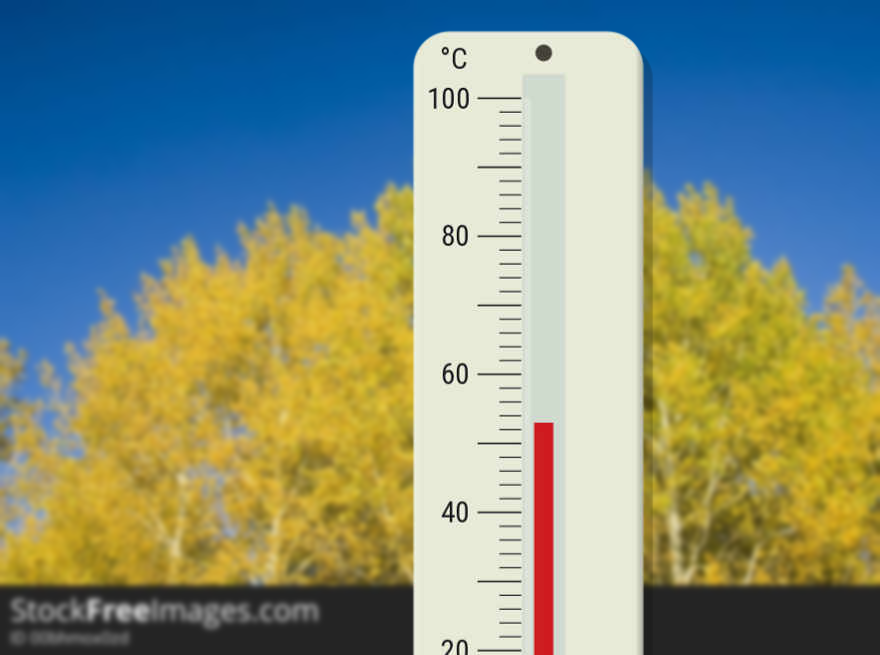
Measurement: 53°C
